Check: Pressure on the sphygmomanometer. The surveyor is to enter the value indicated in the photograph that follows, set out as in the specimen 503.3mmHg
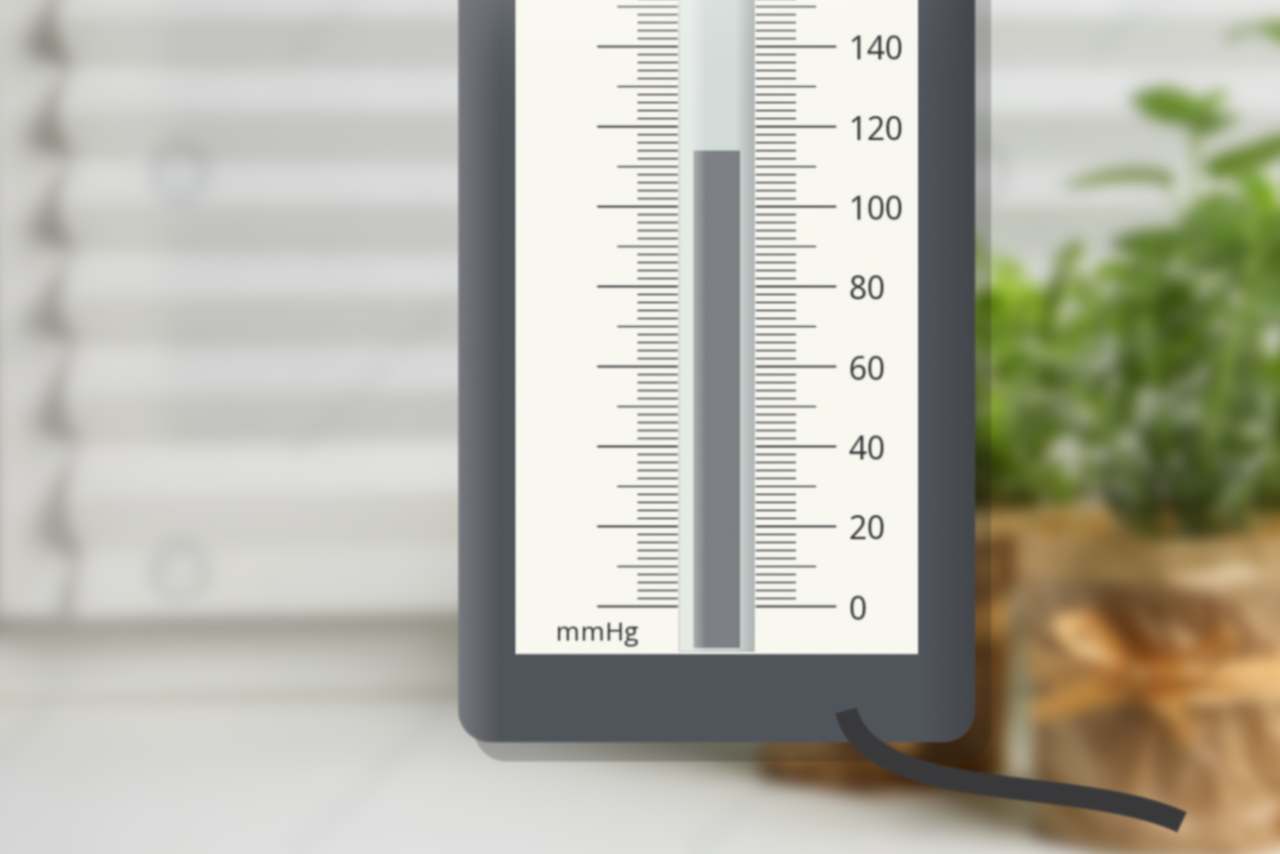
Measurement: 114mmHg
